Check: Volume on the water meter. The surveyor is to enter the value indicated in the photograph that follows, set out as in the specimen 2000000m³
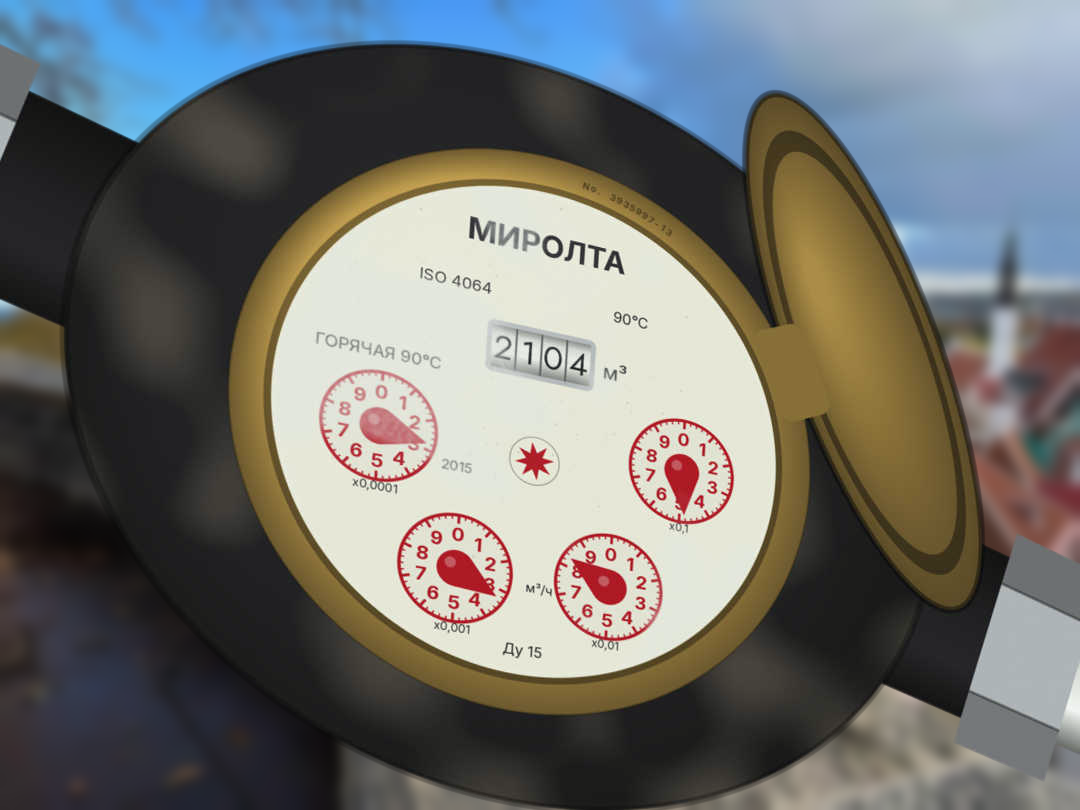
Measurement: 2104.4832m³
